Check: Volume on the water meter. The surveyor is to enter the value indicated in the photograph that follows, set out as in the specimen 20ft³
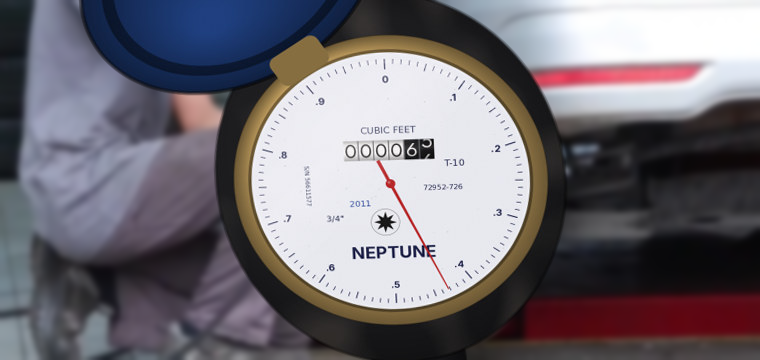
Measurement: 65.43ft³
